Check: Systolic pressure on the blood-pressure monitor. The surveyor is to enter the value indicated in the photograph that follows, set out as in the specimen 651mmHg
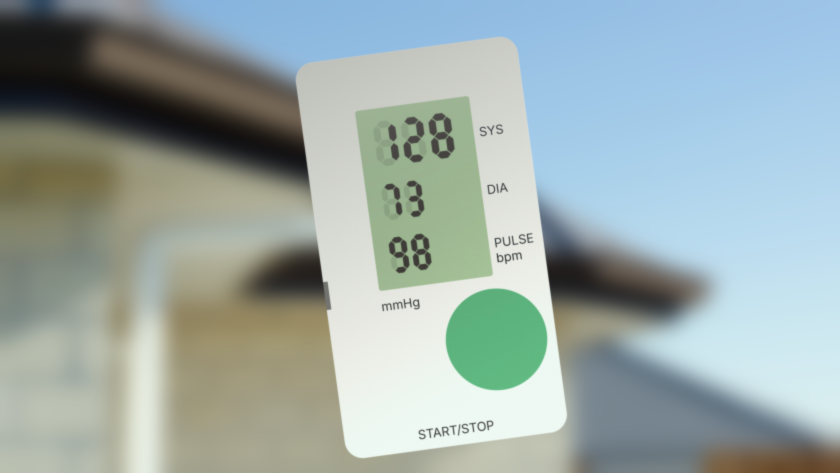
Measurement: 128mmHg
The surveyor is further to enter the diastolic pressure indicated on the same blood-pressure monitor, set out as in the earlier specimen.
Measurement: 73mmHg
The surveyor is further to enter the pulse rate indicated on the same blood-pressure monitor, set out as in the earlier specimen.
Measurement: 98bpm
